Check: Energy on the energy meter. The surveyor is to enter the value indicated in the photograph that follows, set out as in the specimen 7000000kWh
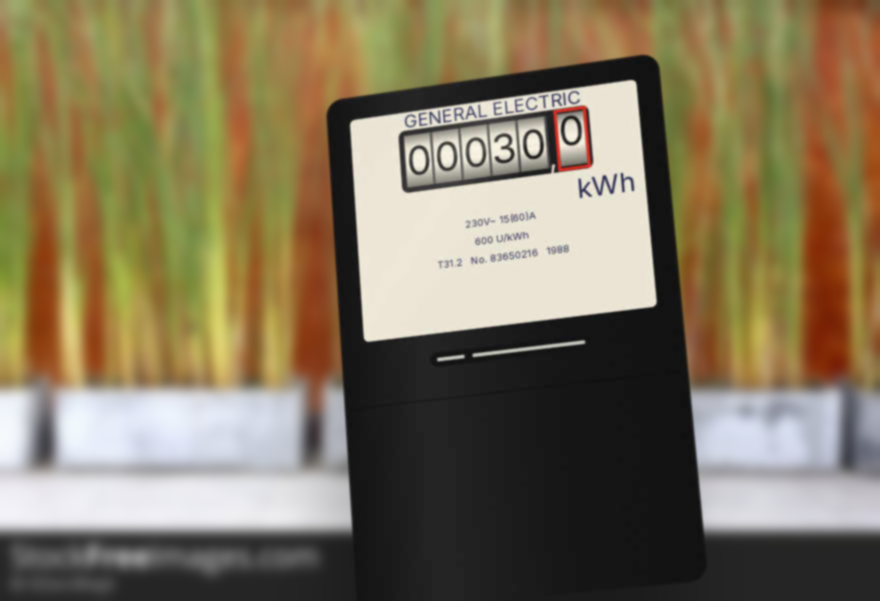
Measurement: 30.0kWh
